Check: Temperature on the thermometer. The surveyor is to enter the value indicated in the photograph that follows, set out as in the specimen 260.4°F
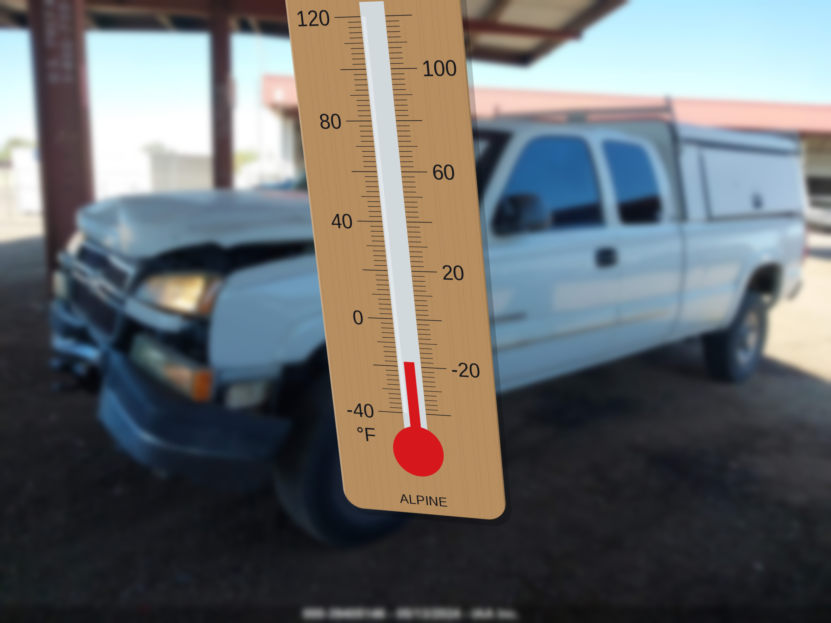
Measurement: -18°F
